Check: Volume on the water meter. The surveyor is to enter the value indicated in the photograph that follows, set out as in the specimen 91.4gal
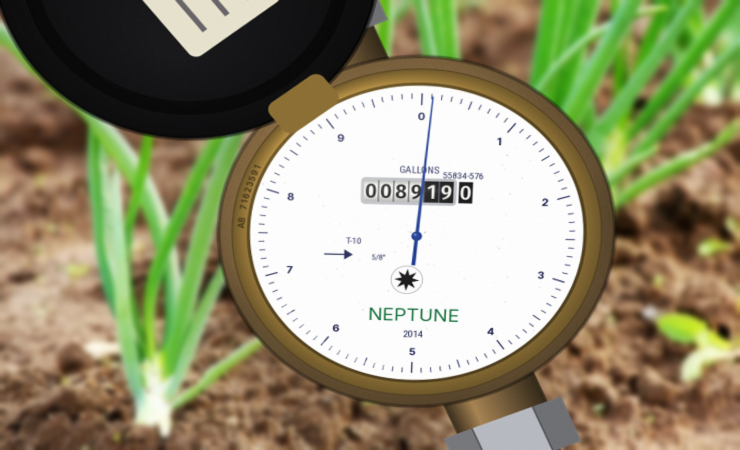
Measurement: 89190.1gal
